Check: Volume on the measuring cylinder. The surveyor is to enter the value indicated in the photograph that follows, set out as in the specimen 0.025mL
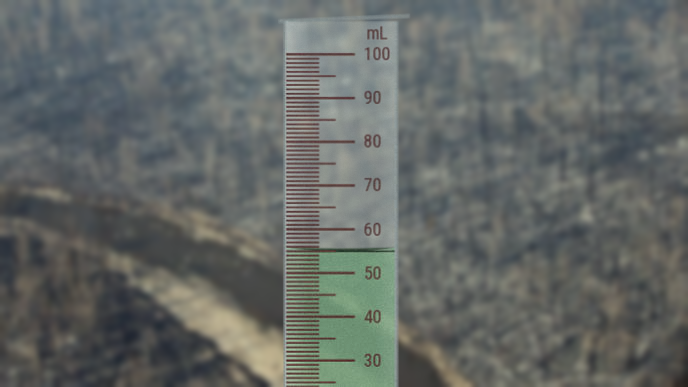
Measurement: 55mL
